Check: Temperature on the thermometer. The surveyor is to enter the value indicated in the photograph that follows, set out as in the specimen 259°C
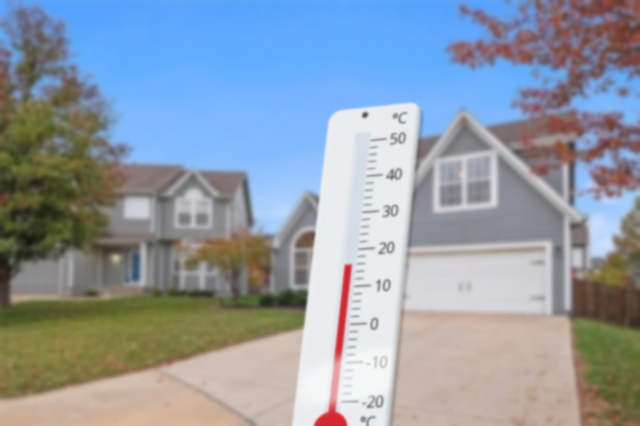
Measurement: 16°C
